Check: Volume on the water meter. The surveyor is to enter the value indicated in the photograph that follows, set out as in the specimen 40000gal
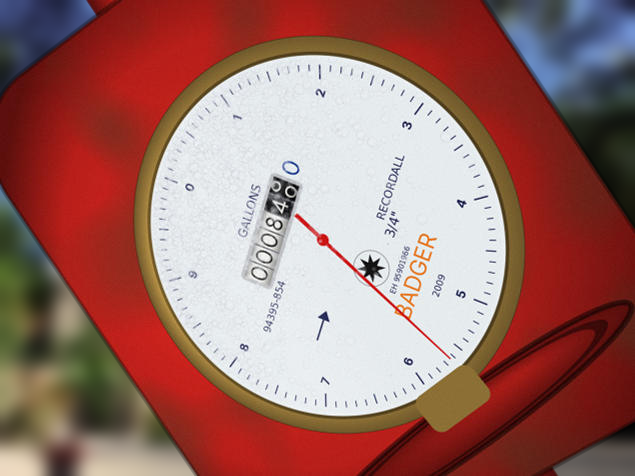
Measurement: 8485.6gal
